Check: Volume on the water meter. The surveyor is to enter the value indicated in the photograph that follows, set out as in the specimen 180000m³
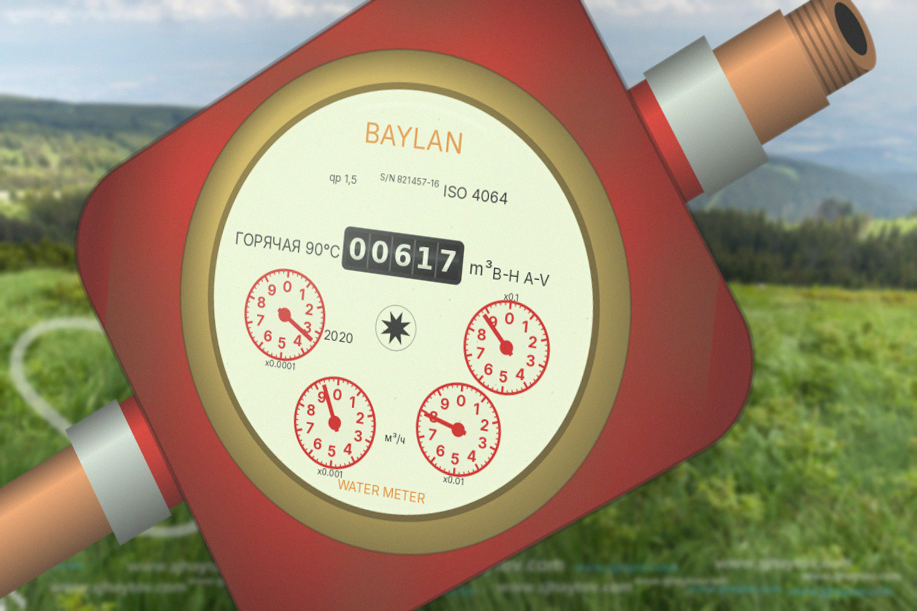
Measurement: 617.8793m³
